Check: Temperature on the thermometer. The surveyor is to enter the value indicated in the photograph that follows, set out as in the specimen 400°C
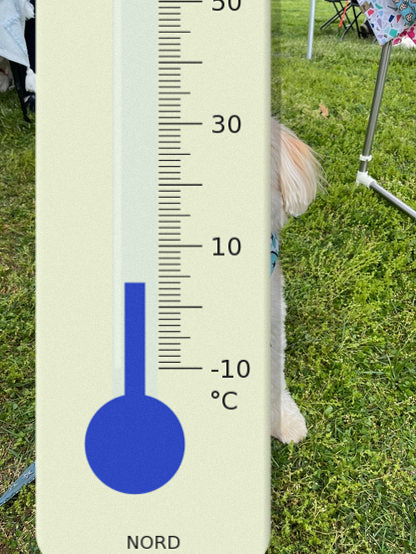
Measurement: 4°C
